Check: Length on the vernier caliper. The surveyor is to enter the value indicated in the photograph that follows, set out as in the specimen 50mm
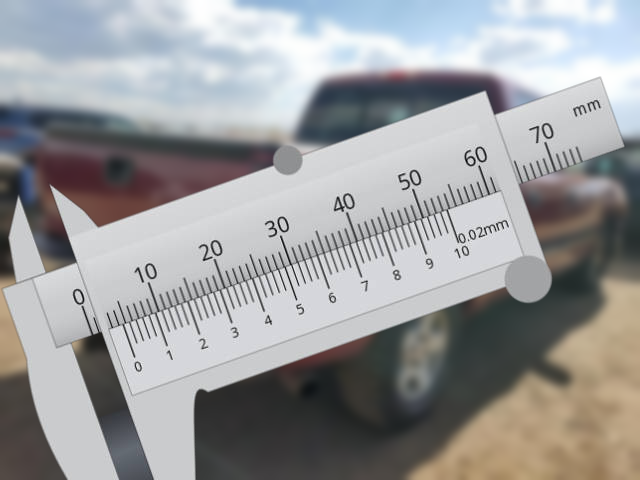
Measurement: 4.6mm
